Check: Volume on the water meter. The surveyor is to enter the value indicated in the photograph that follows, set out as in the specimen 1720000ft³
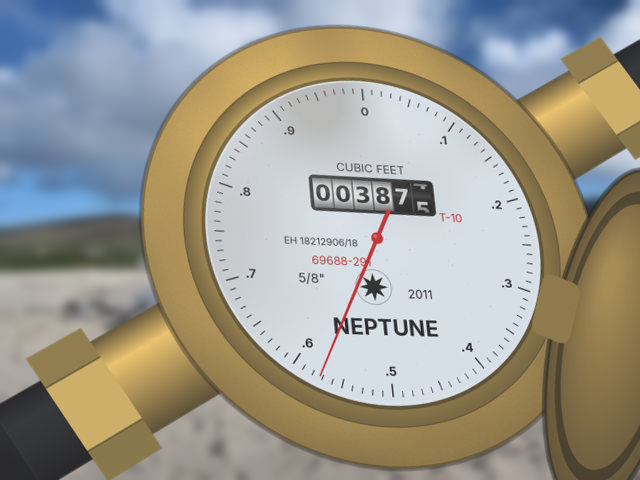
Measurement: 3874.57ft³
